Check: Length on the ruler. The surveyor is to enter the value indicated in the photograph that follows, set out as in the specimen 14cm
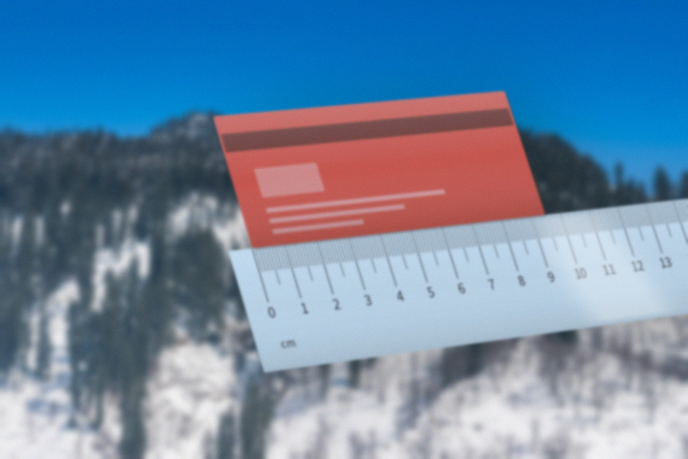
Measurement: 9.5cm
